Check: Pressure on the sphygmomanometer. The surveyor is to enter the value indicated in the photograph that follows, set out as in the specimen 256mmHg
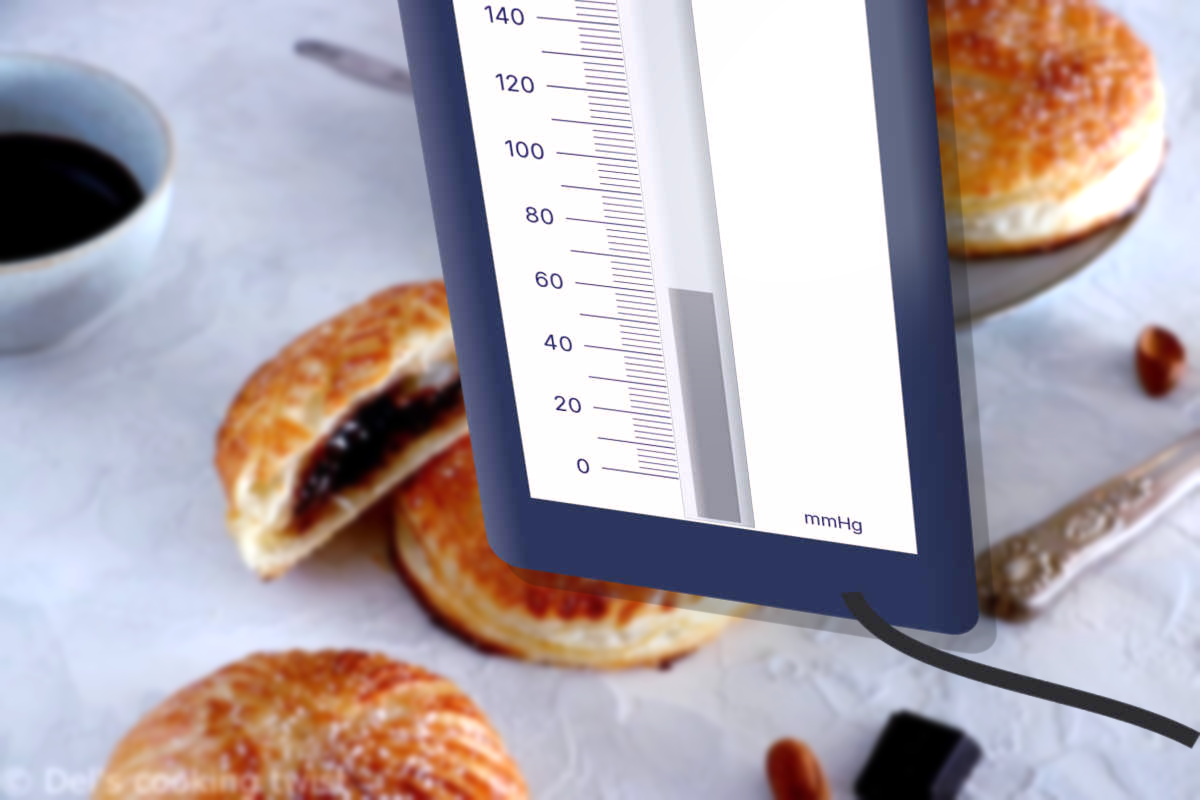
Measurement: 62mmHg
